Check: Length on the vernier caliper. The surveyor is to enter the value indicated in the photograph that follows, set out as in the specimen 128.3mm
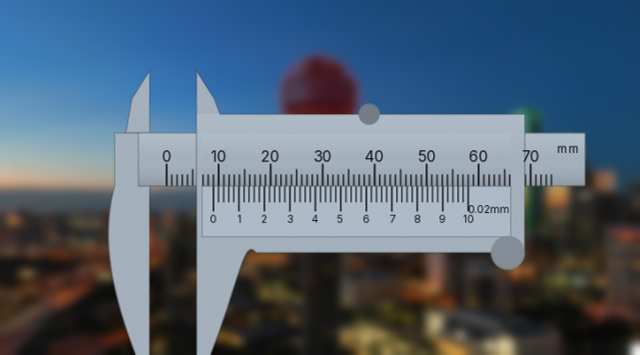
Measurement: 9.0mm
